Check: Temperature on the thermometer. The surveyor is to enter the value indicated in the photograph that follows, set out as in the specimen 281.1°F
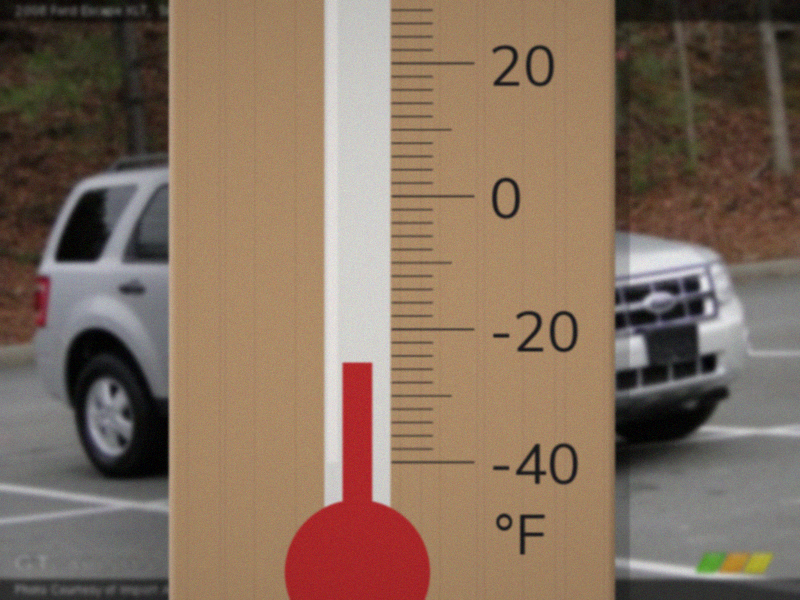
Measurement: -25°F
